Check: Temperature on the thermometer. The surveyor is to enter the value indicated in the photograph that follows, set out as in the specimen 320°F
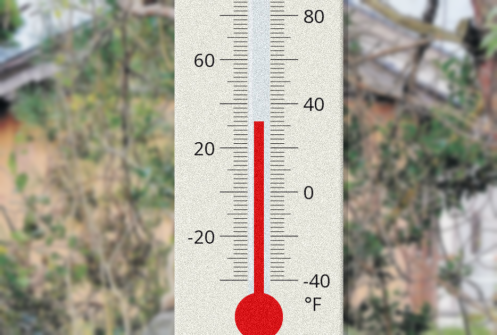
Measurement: 32°F
